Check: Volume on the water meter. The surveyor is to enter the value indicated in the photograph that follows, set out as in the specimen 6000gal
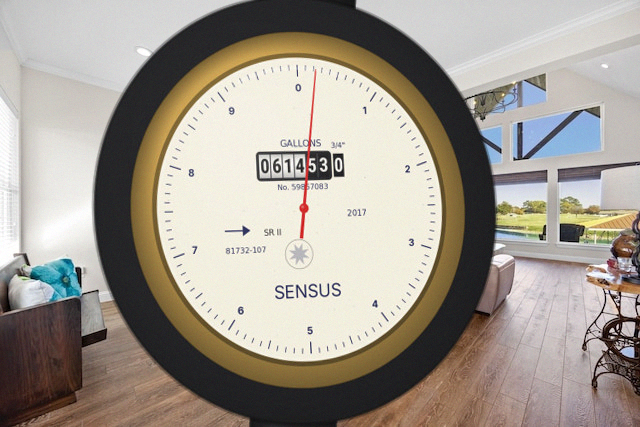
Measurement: 614530.2gal
